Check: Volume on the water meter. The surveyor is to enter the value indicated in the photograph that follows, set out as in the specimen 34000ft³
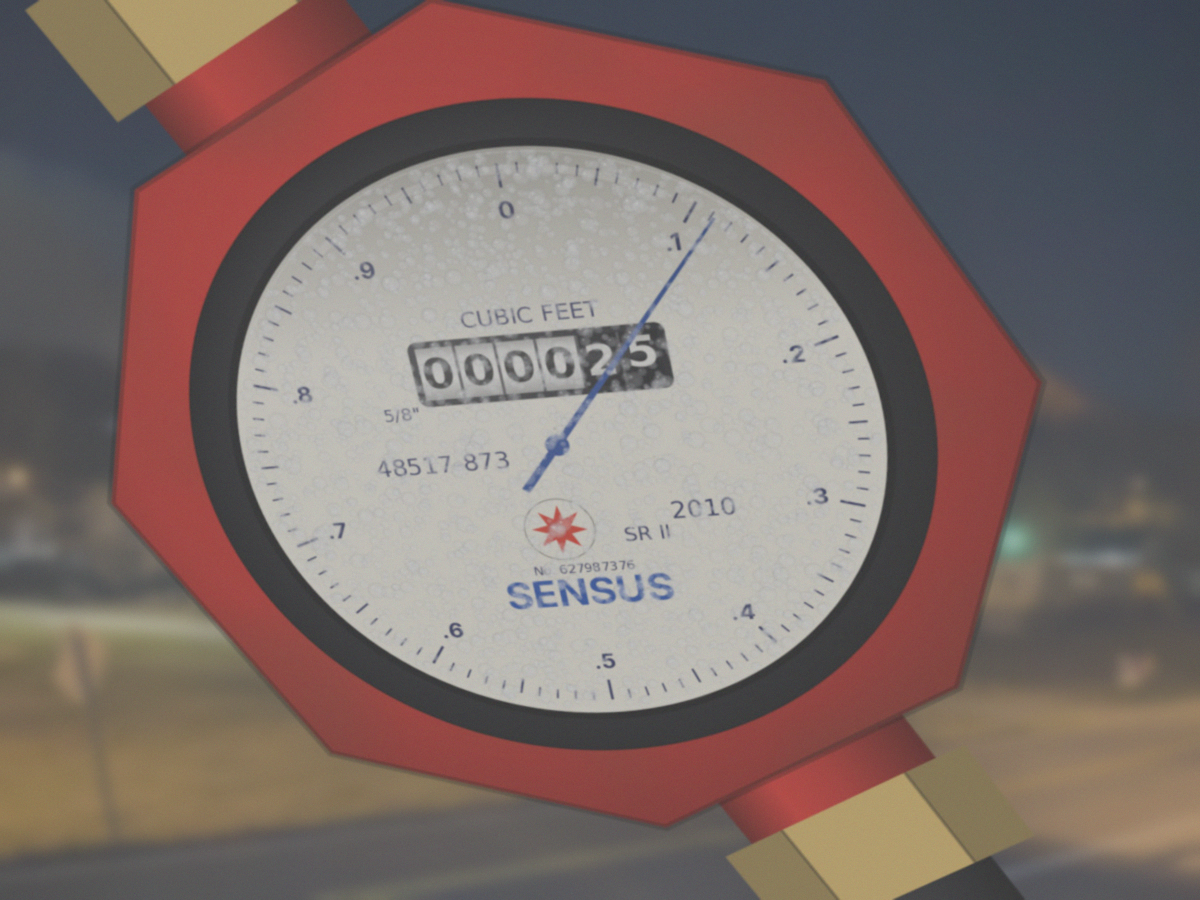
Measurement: 25.11ft³
